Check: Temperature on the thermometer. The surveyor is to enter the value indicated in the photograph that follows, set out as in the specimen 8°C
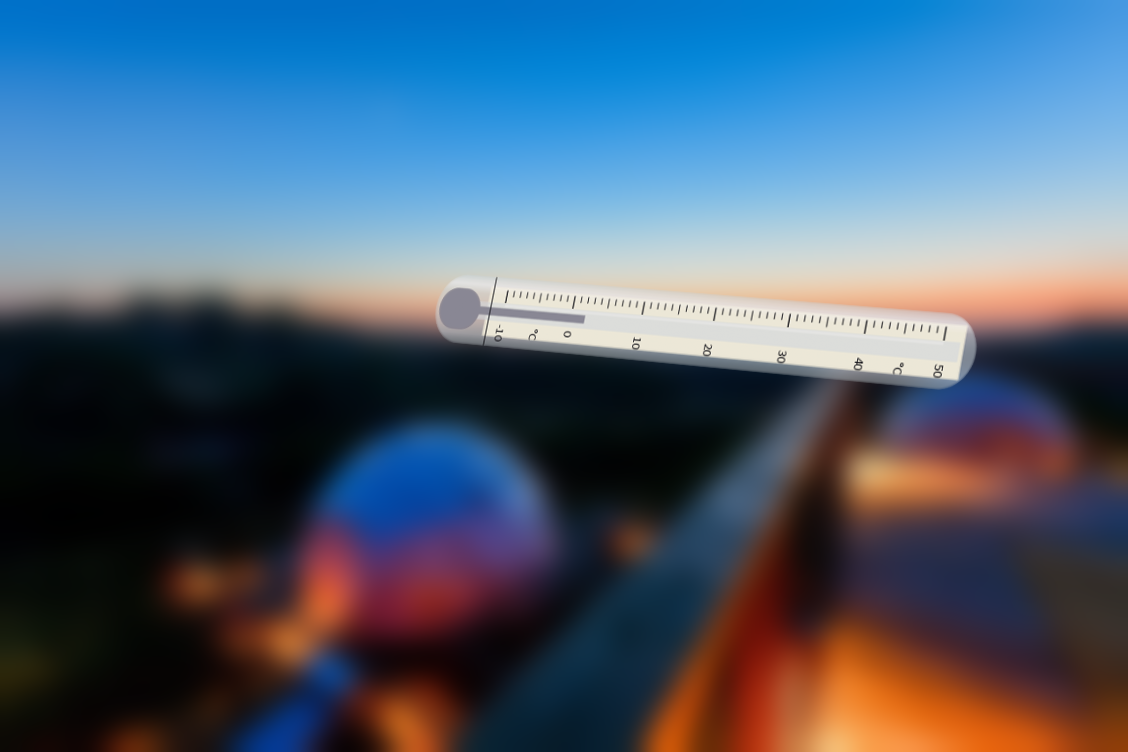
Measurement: 2°C
